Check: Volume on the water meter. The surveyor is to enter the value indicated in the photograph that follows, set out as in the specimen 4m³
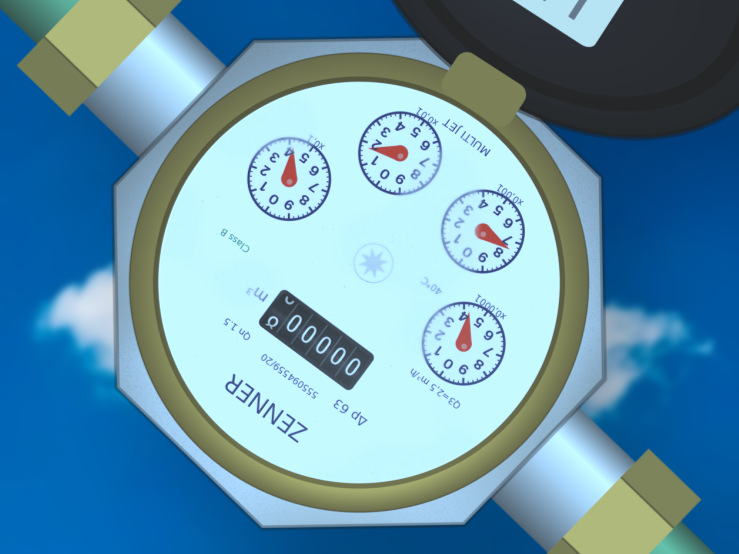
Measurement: 8.4174m³
